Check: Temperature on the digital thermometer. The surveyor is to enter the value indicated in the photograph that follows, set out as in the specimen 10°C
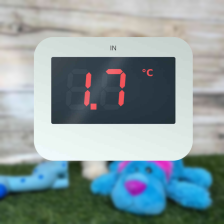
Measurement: 1.7°C
